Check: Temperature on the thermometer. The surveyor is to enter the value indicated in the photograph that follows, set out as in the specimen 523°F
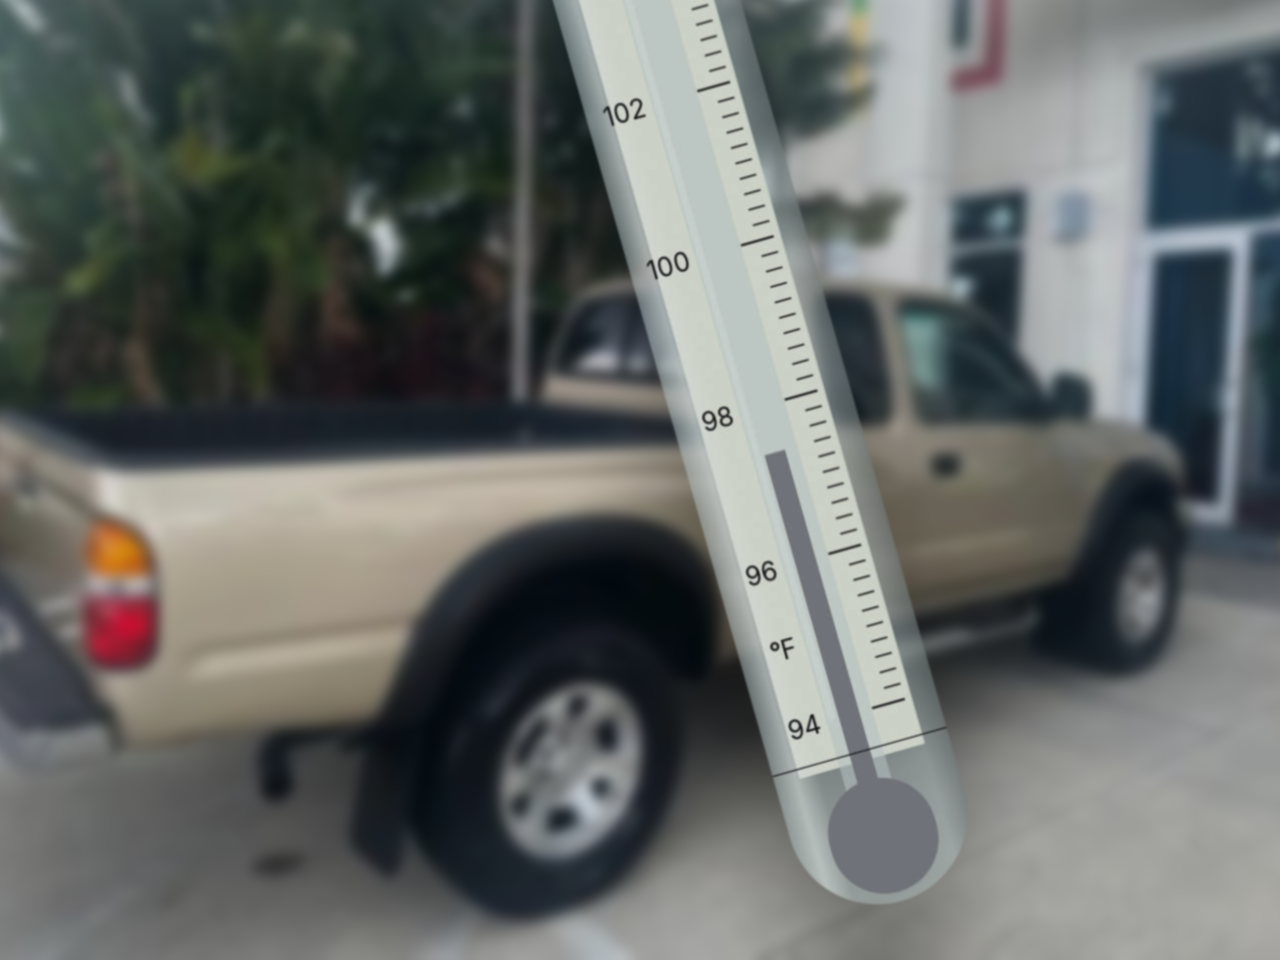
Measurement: 97.4°F
